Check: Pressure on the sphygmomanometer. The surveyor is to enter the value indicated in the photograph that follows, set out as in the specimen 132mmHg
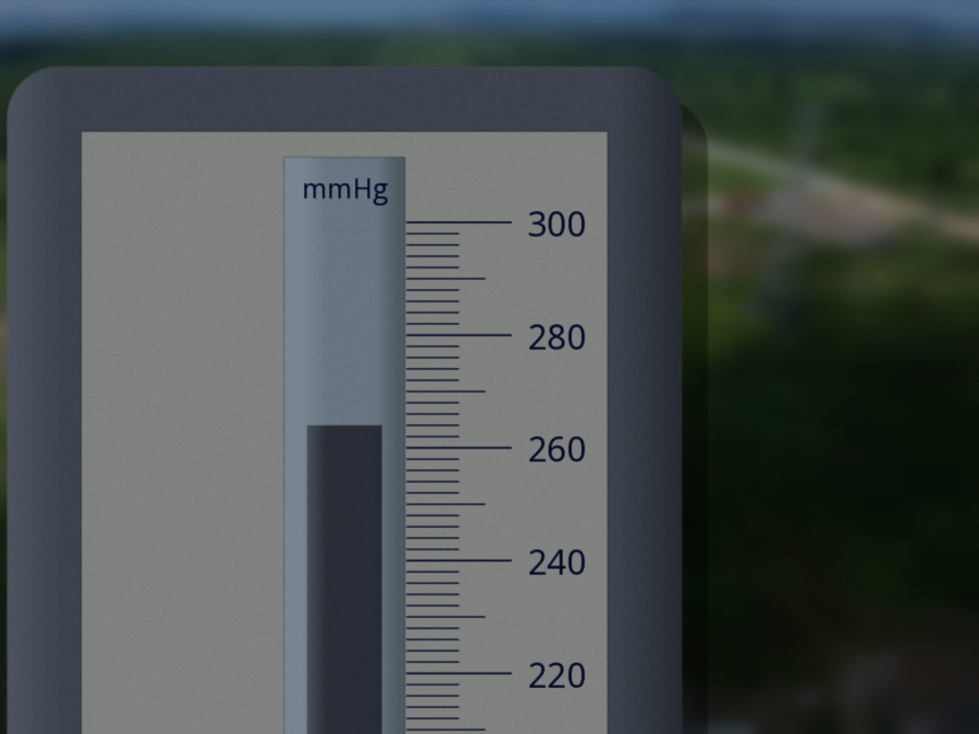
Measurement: 264mmHg
